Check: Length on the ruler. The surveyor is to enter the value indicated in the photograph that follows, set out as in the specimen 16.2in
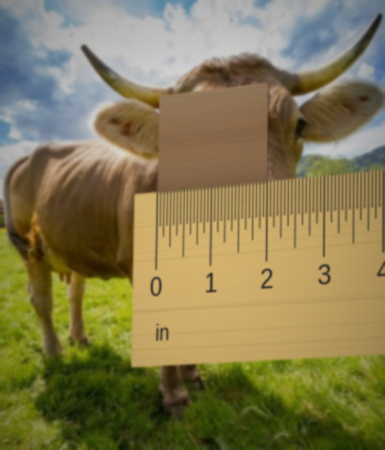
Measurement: 2in
